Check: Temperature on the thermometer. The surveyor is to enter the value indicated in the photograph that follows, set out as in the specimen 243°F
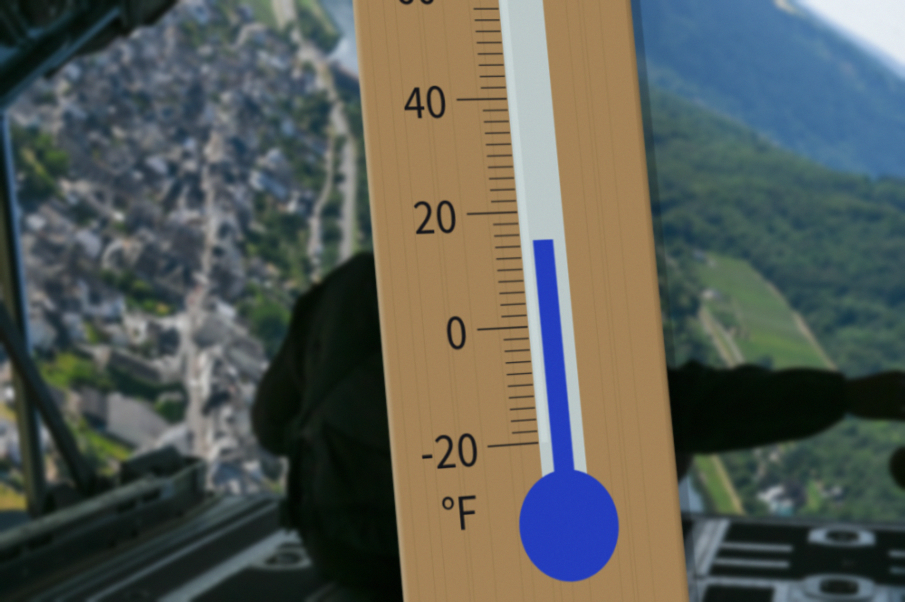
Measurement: 15°F
